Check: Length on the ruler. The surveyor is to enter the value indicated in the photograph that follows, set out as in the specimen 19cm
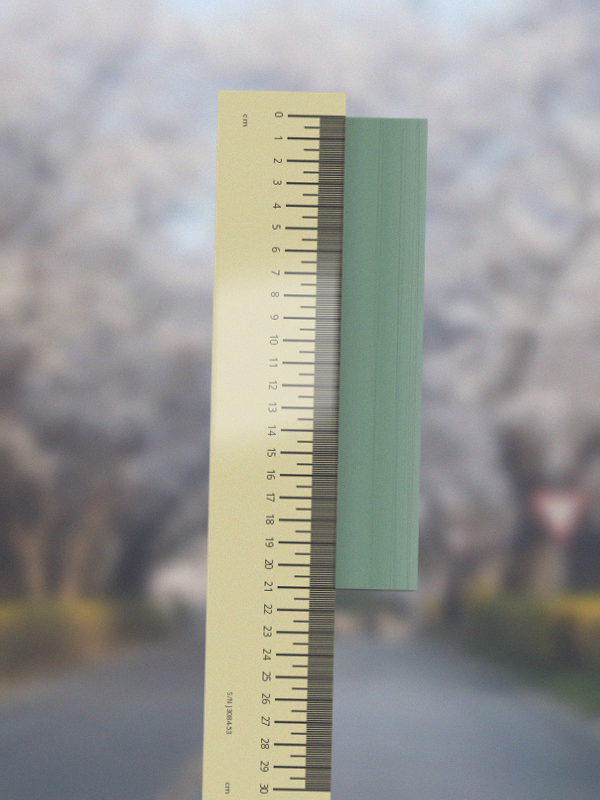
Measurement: 21cm
